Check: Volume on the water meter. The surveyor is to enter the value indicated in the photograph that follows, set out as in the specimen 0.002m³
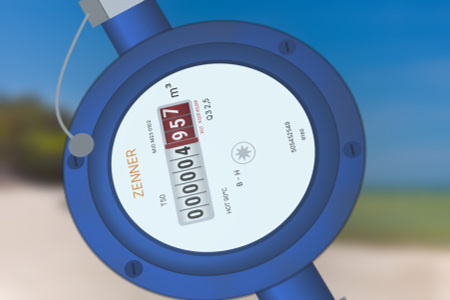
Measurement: 4.957m³
